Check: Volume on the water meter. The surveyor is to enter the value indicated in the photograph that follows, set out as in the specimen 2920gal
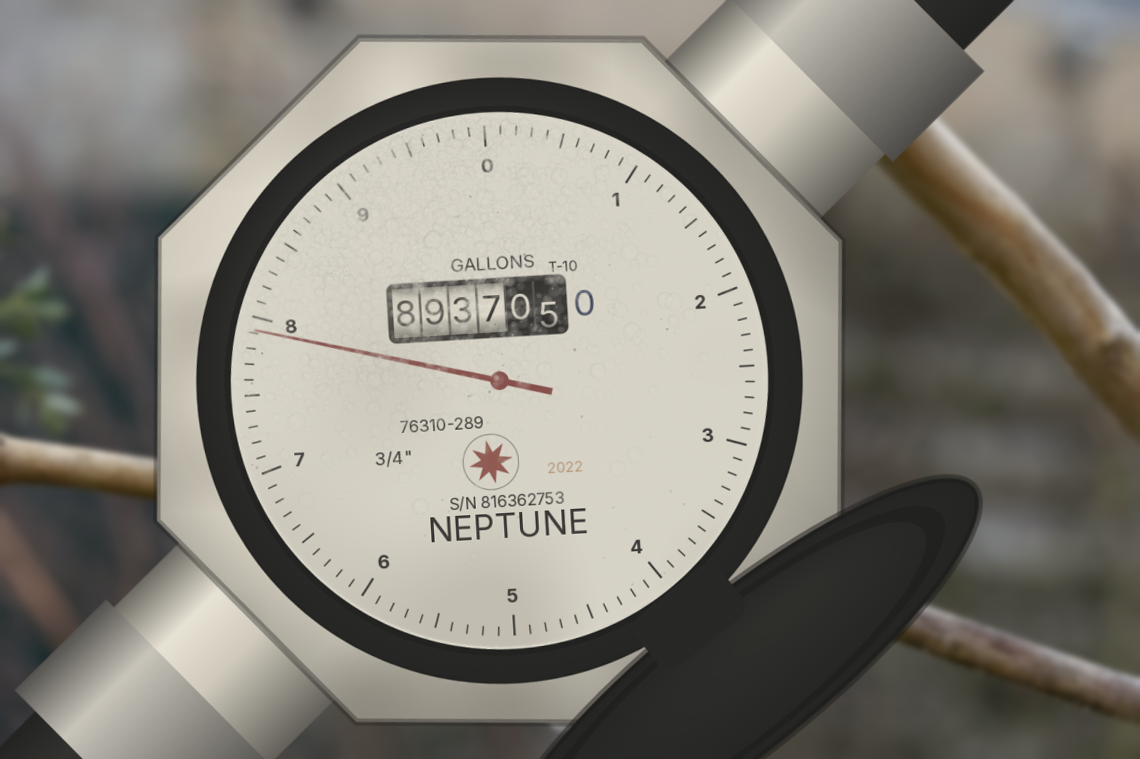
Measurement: 8937047.9gal
